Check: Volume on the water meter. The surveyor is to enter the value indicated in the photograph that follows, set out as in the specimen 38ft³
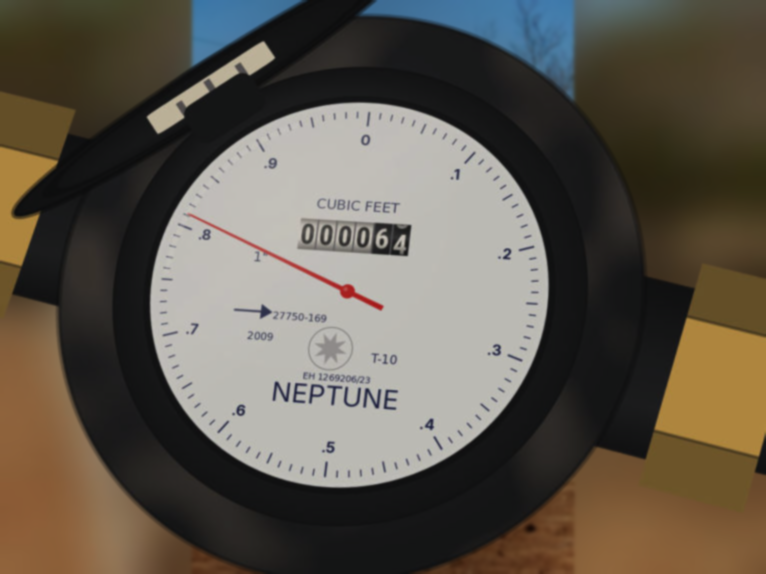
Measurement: 63.81ft³
